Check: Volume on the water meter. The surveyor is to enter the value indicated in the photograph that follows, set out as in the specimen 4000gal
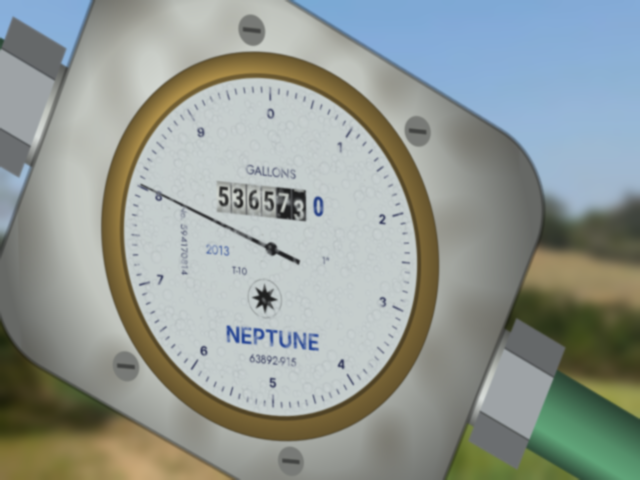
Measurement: 5365728.0gal
